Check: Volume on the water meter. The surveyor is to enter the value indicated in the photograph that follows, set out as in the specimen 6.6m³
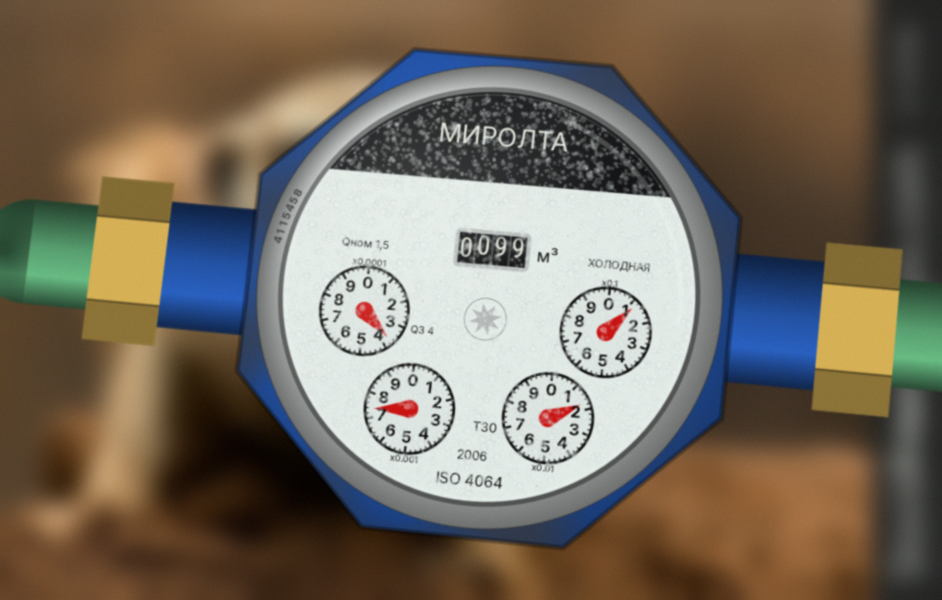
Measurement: 99.1173m³
